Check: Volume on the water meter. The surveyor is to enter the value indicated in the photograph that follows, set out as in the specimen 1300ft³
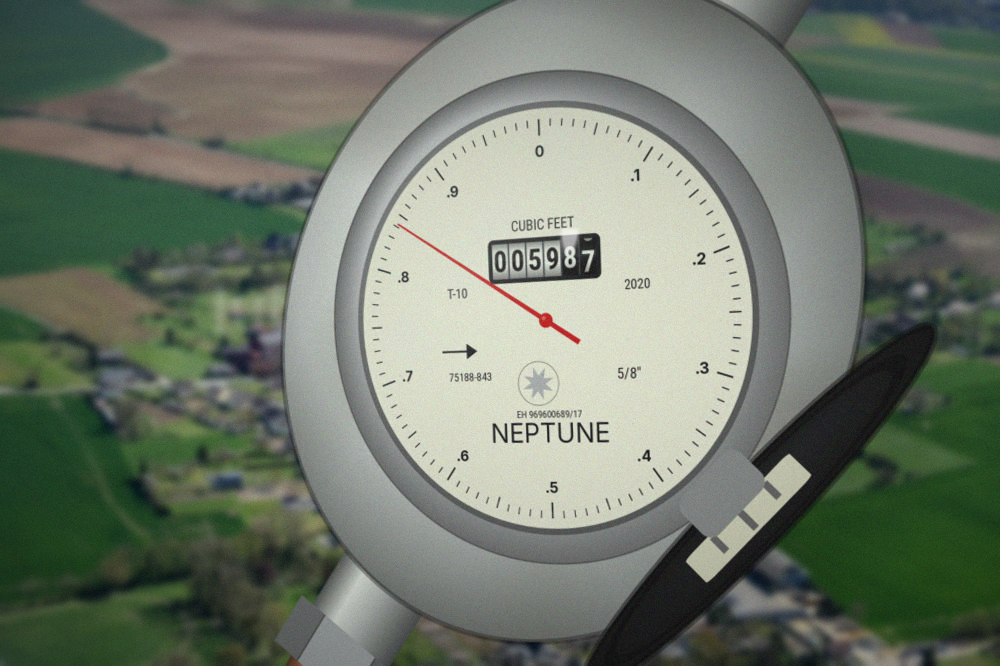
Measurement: 5986.84ft³
